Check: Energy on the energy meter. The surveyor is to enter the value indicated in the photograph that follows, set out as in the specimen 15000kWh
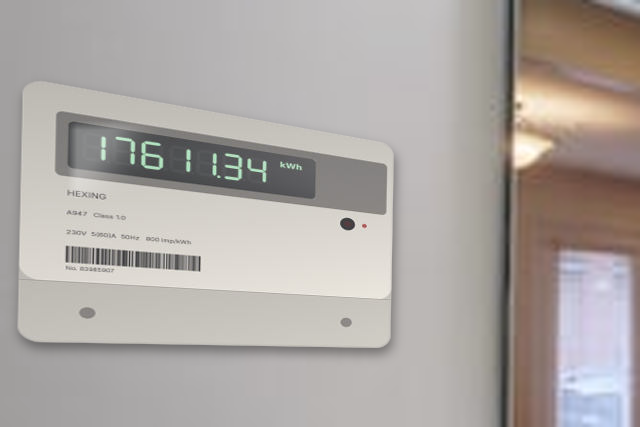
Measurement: 17611.34kWh
